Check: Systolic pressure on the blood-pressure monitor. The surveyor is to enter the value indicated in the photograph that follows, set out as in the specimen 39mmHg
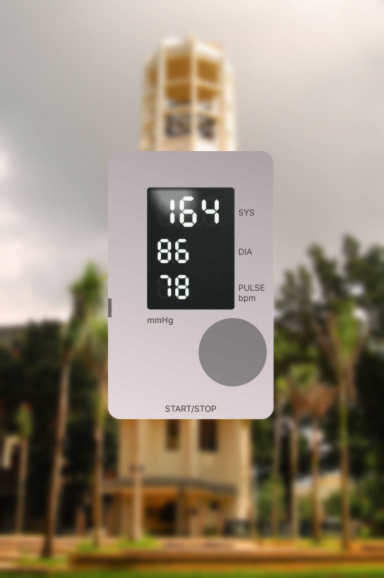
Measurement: 164mmHg
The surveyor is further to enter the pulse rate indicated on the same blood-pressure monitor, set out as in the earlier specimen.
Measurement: 78bpm
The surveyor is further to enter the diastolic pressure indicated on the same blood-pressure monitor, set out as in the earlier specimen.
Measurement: 86mmHg
